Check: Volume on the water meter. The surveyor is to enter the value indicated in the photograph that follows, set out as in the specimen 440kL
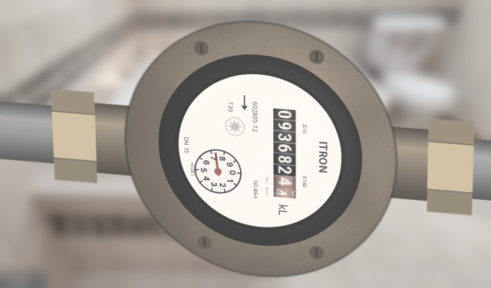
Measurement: 93682.437kL
